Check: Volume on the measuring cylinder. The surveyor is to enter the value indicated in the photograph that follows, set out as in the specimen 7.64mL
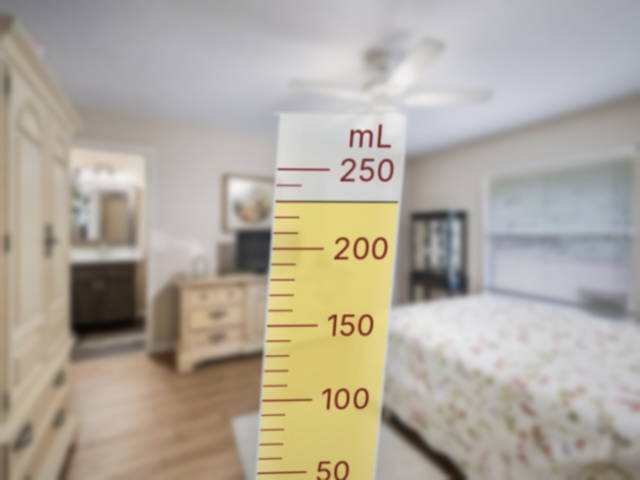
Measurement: 230mL
